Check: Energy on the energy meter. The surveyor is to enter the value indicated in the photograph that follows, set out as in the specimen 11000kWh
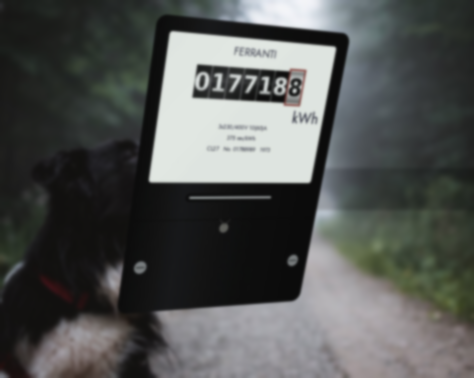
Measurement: 17718.8kWh
